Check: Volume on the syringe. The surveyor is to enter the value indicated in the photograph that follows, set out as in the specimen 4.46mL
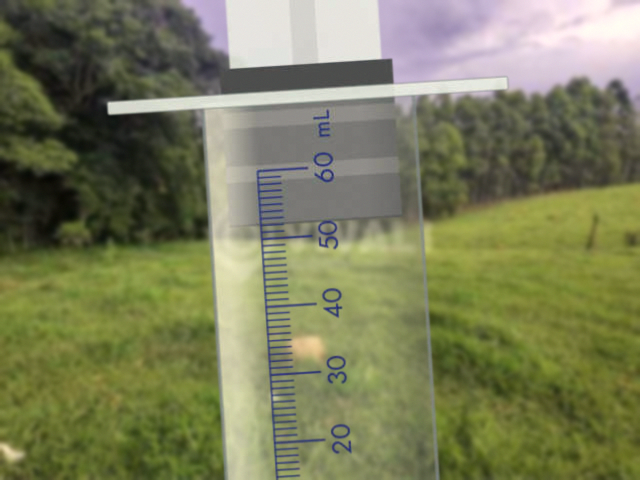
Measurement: 52mL
